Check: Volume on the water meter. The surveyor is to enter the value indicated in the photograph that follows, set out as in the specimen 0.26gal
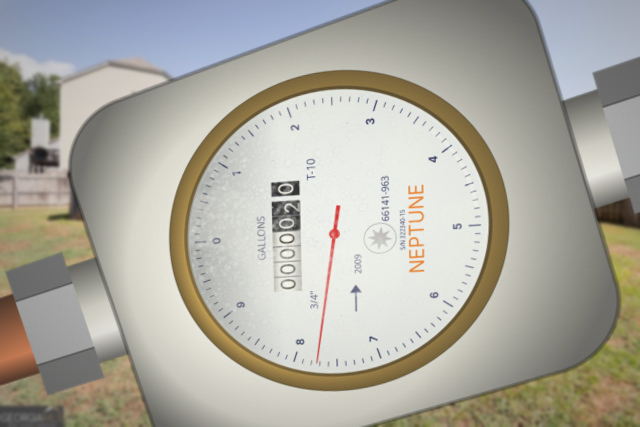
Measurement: 17.7gal
